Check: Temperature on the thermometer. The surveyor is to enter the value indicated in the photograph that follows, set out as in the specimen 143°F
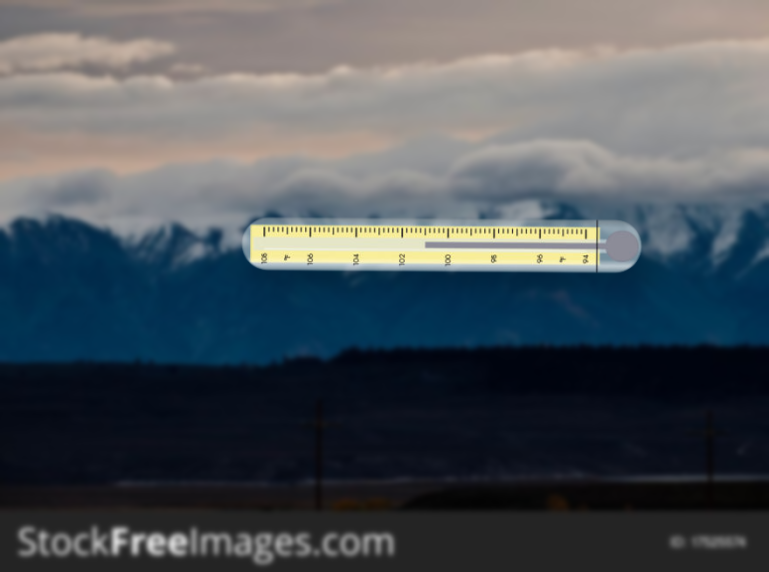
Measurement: 101°F
